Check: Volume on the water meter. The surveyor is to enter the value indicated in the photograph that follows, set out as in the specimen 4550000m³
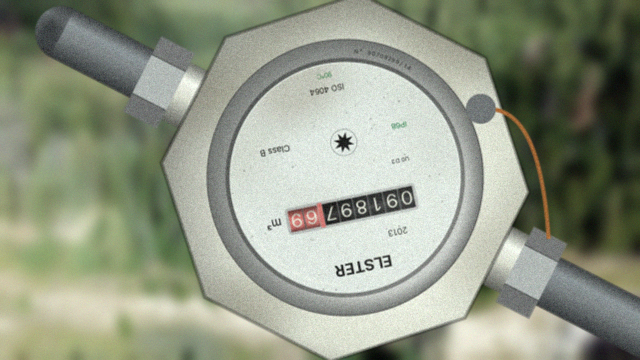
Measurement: 91897.69m³
